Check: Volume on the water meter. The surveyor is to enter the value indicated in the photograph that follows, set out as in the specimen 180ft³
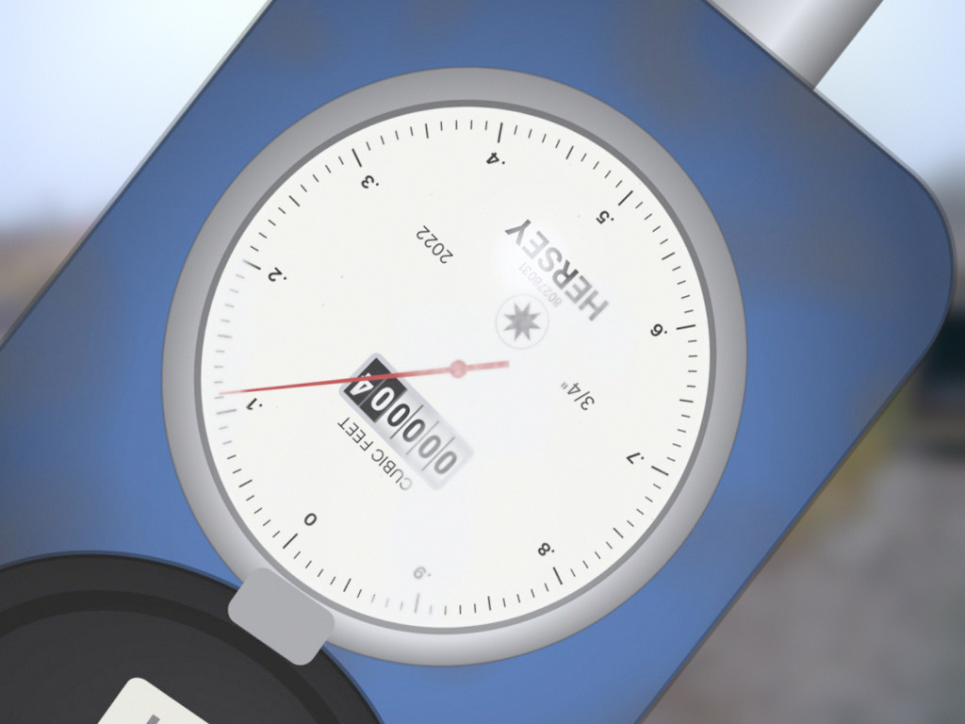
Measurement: 4.11ft³
